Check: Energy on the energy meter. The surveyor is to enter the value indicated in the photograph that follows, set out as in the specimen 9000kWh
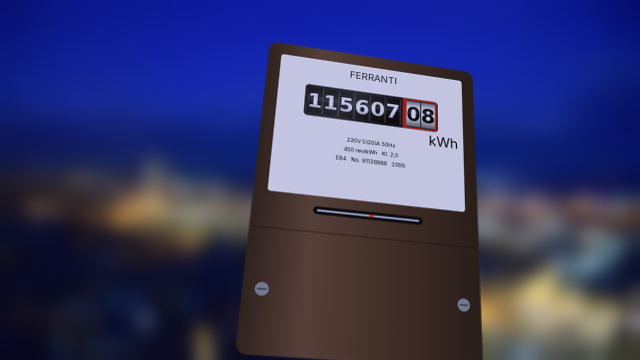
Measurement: 115607.08kWh
